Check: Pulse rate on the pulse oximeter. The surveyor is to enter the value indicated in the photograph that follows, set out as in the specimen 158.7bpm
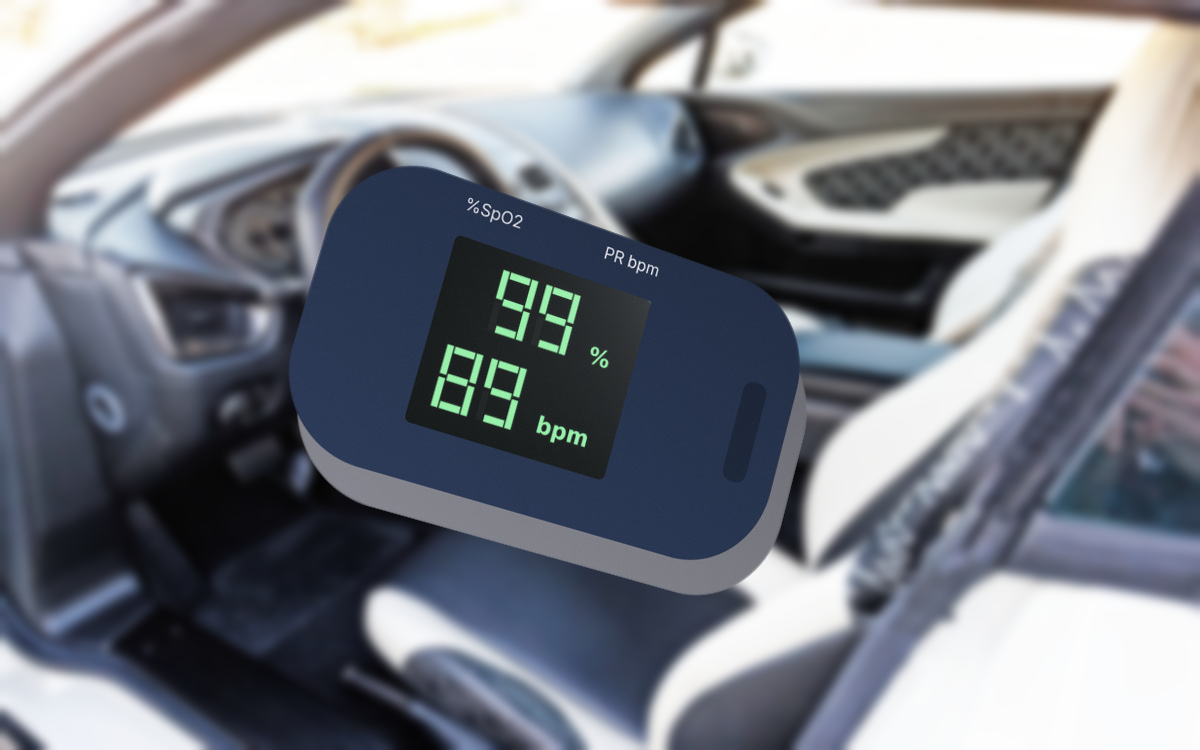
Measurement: 89bpm
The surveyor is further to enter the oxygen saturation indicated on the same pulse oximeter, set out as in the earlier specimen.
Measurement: 99%
